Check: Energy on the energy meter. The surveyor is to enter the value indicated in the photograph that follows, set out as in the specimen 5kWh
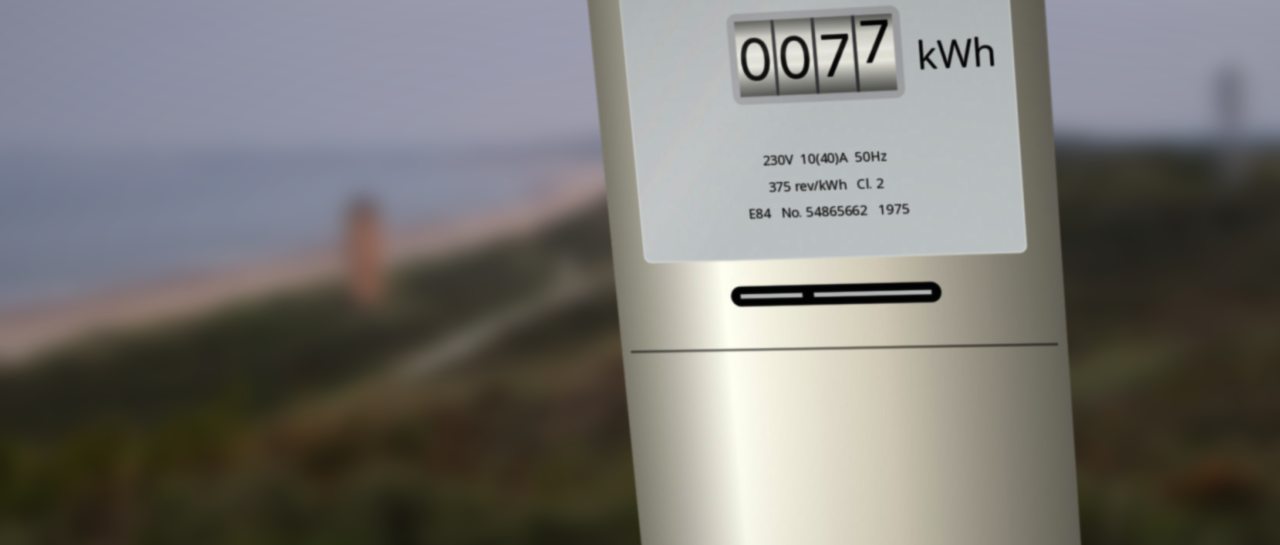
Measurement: 77kWh
